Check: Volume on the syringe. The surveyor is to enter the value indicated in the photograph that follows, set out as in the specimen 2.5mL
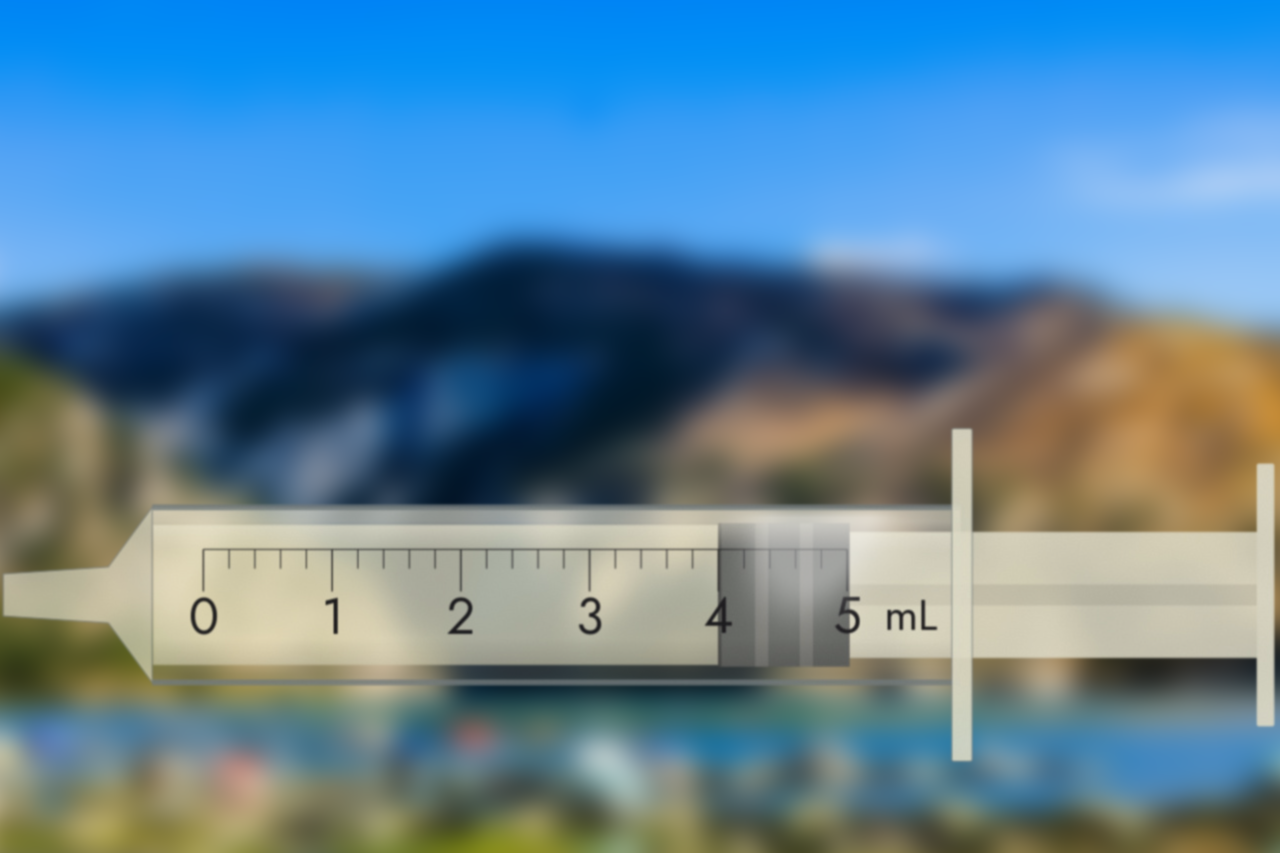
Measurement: 4mL
